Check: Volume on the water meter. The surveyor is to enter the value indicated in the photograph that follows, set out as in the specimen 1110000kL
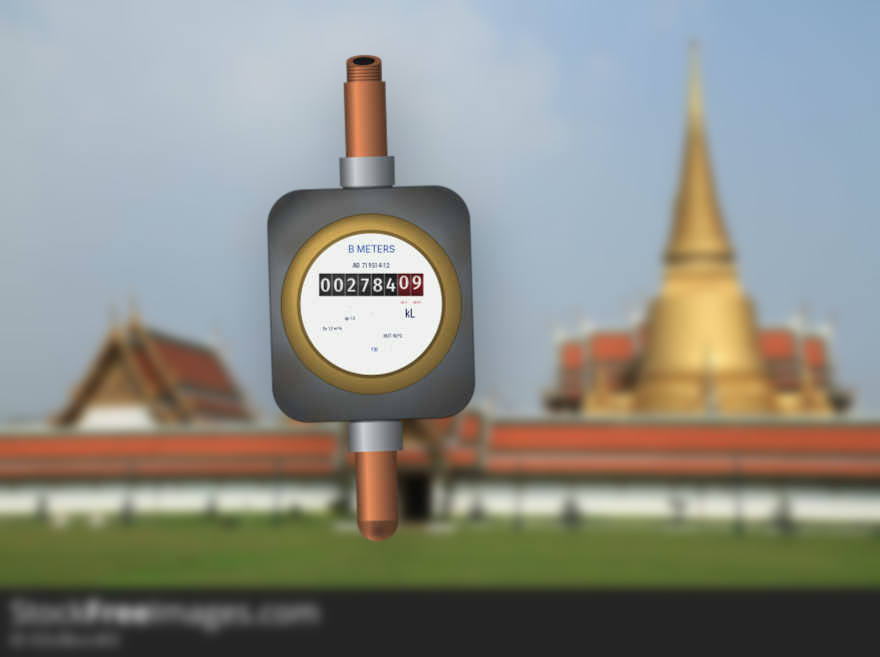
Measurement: 2784.09kL
